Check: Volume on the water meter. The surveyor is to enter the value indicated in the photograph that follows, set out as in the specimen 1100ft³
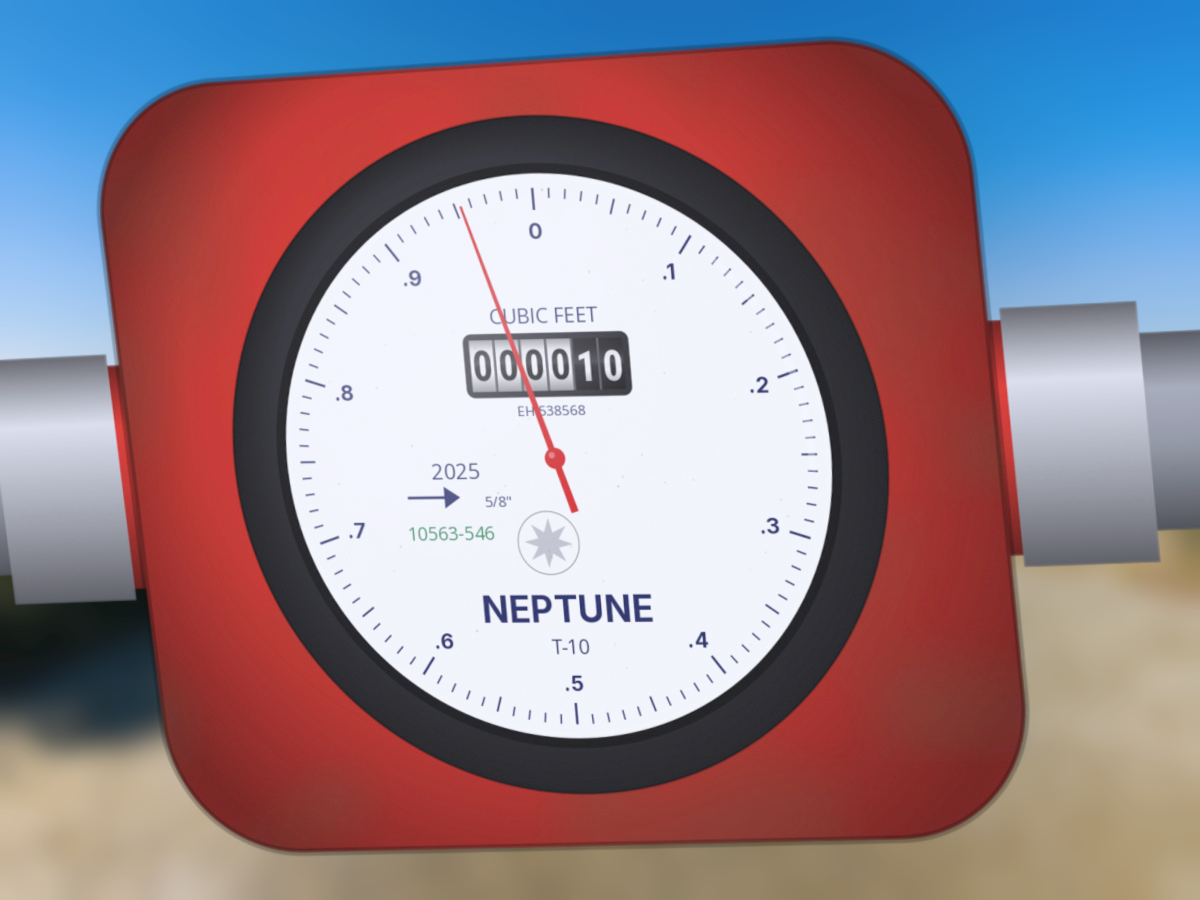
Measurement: 9.95ft³
